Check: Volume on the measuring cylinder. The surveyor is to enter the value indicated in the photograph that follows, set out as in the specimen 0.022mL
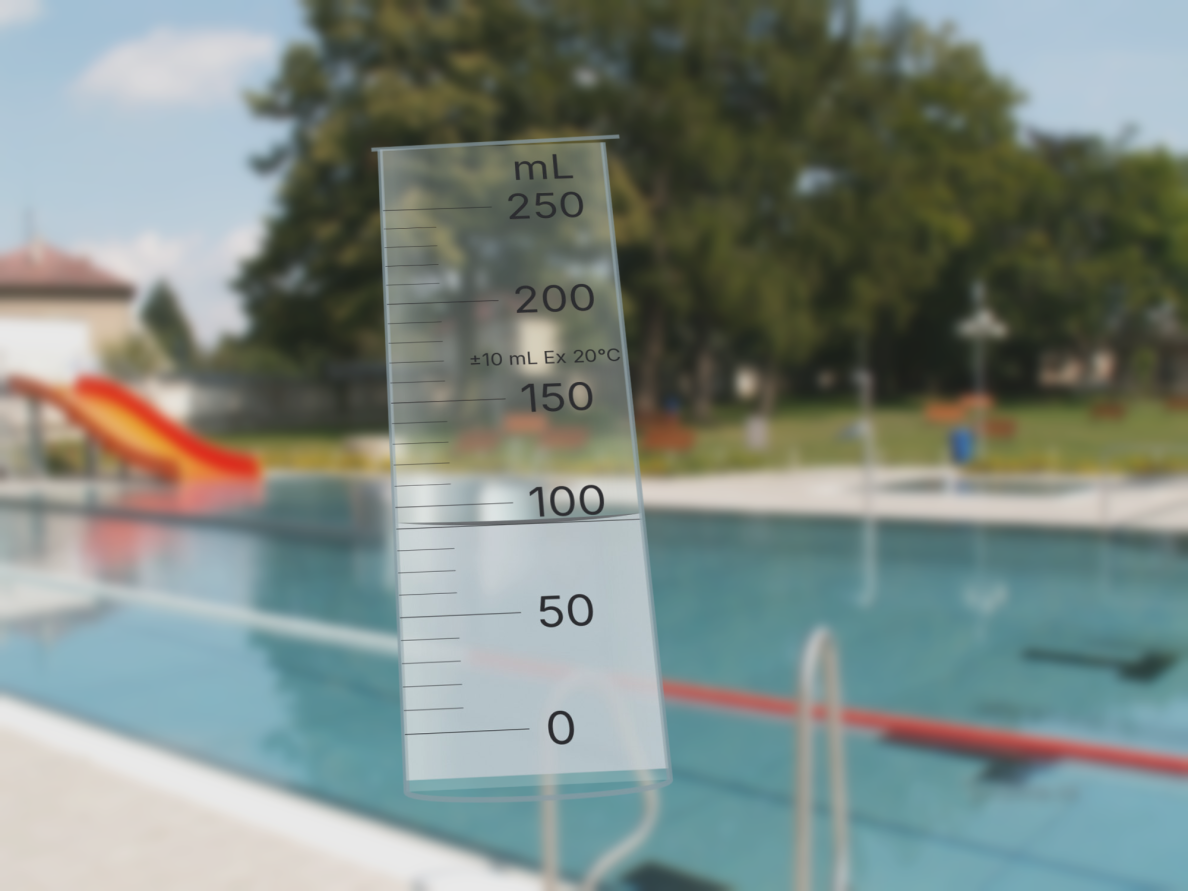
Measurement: 90mL
